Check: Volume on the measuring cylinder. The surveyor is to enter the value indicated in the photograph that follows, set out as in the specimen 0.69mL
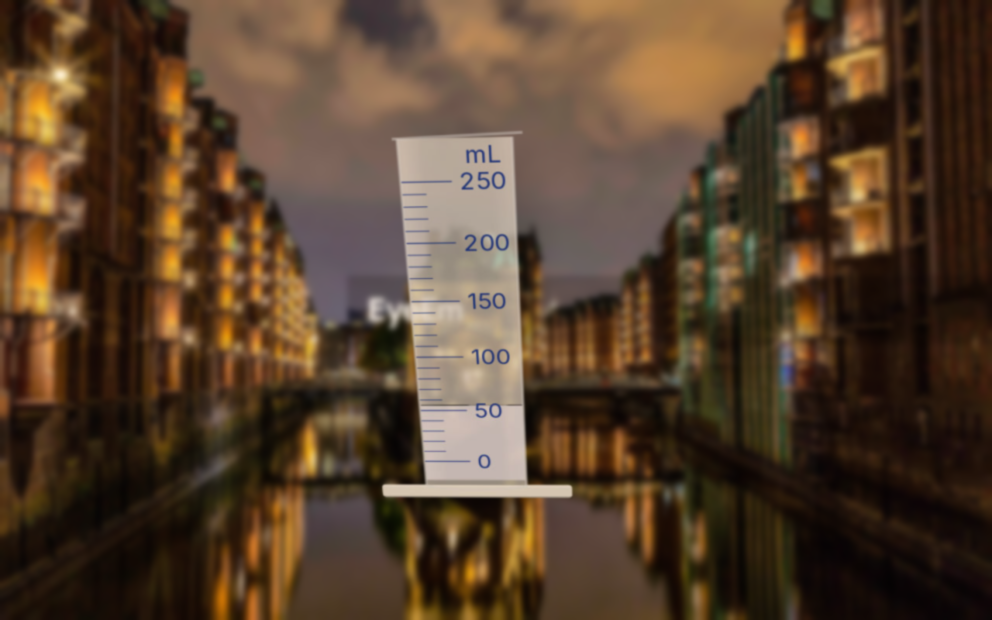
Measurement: 55mL
